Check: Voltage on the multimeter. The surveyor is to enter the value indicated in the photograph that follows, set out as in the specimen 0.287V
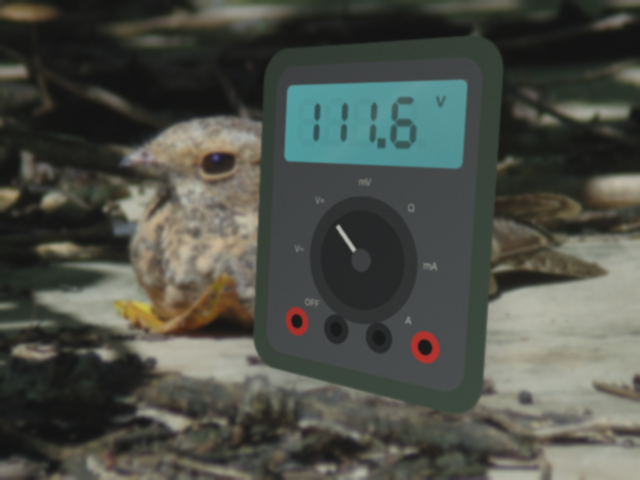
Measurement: 111.6V
